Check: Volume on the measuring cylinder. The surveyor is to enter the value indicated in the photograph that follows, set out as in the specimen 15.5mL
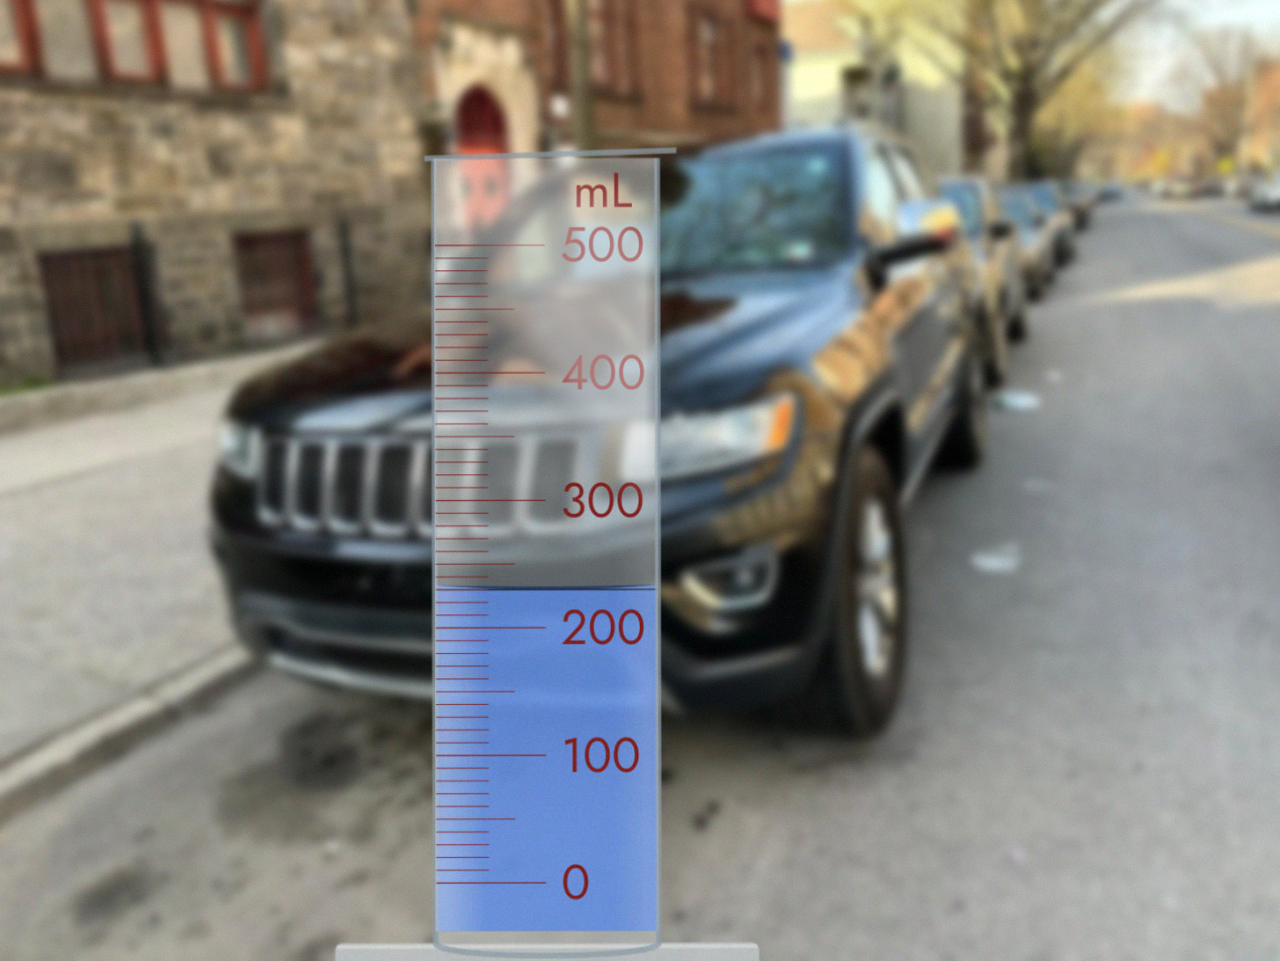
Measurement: 230mL
